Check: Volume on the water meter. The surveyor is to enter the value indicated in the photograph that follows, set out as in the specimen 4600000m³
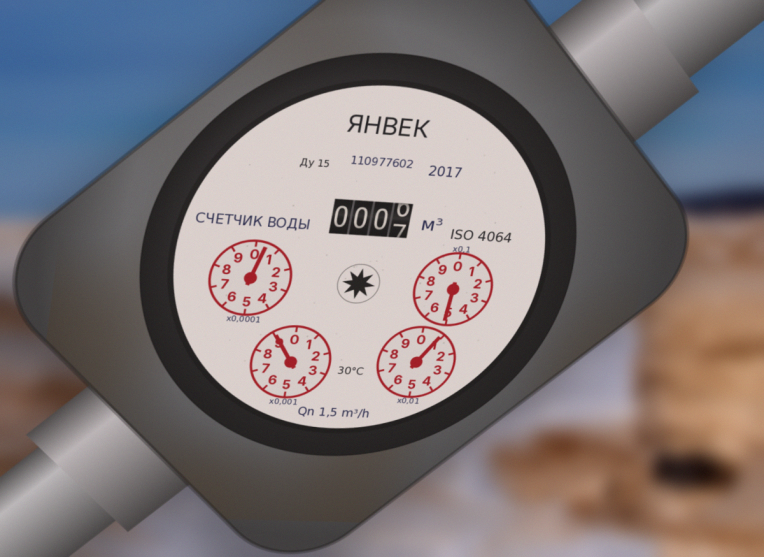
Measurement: 6.5090m³
